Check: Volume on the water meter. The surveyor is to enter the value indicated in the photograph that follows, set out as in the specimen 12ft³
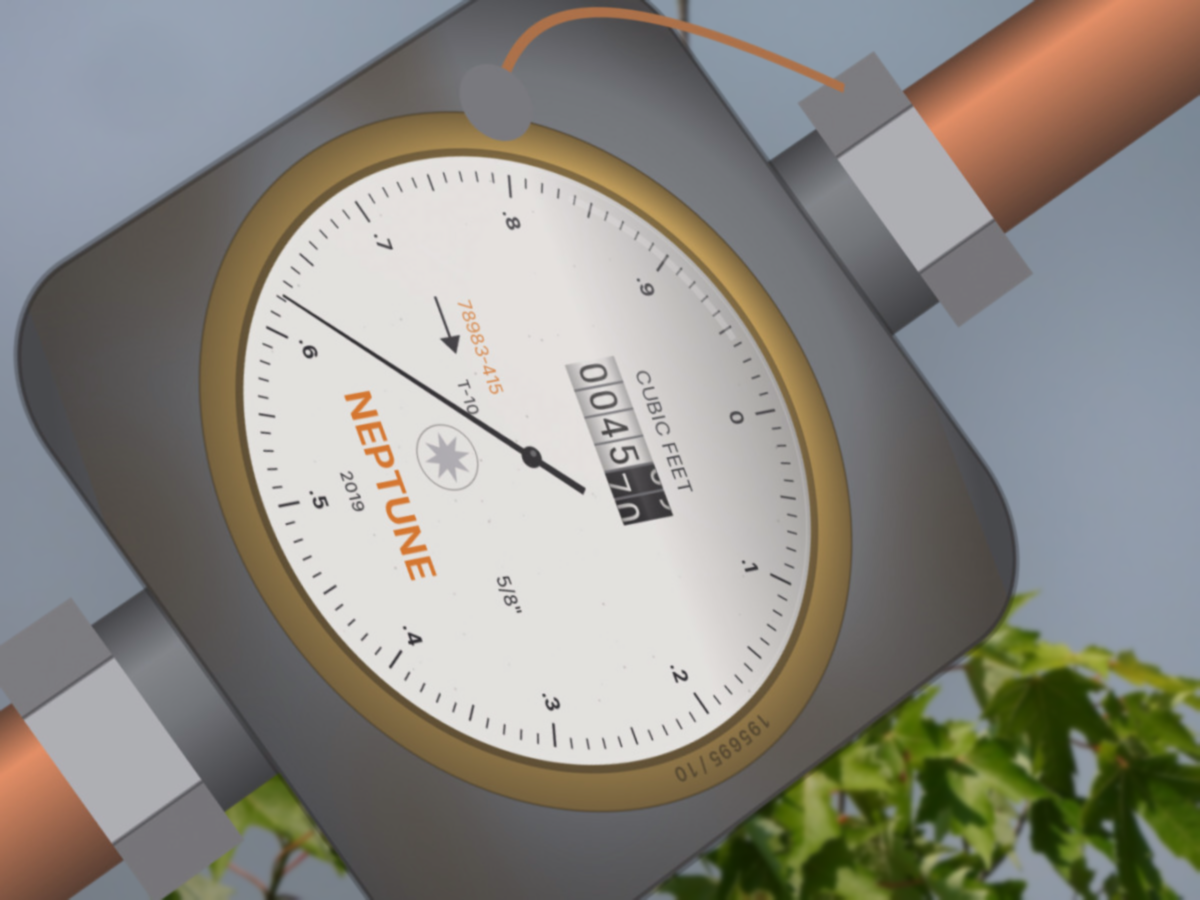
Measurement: 4569.62ft³
